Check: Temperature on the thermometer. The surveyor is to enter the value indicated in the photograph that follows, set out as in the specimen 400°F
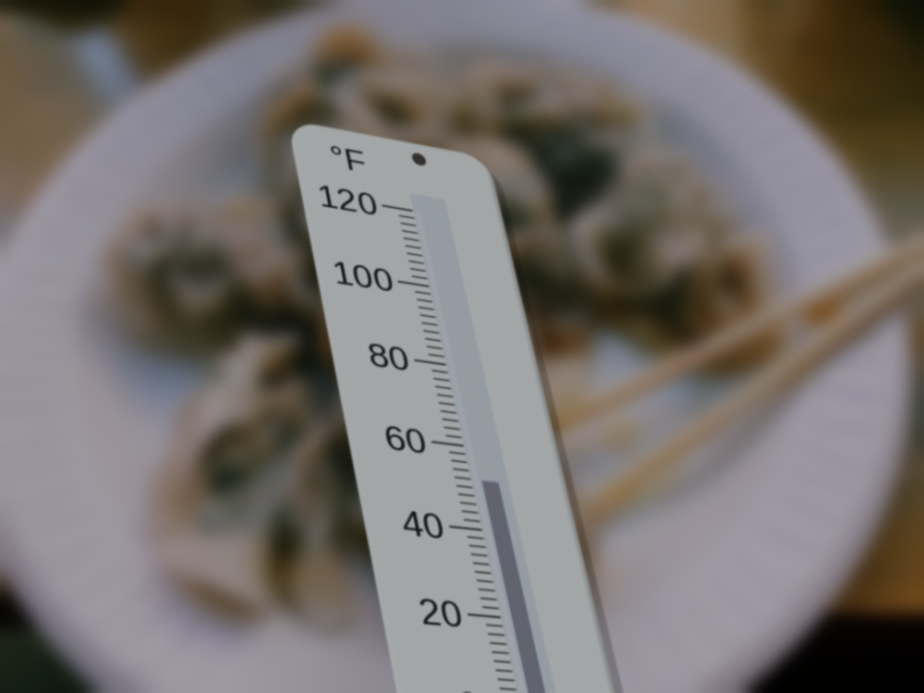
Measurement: 52°F
